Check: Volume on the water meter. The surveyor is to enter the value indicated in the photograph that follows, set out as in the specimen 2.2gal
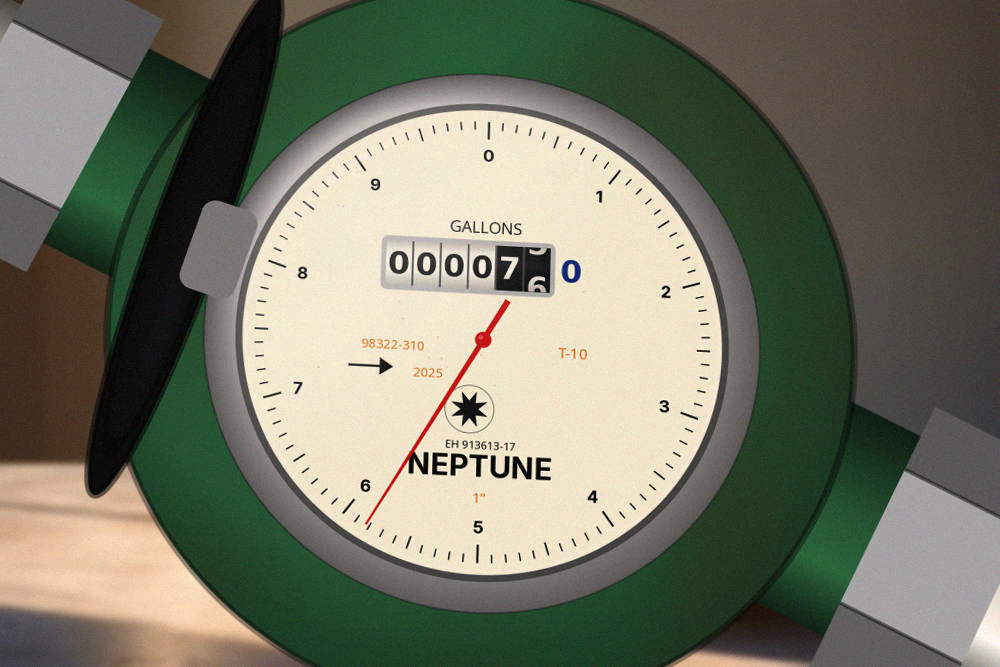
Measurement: 755.8gal
